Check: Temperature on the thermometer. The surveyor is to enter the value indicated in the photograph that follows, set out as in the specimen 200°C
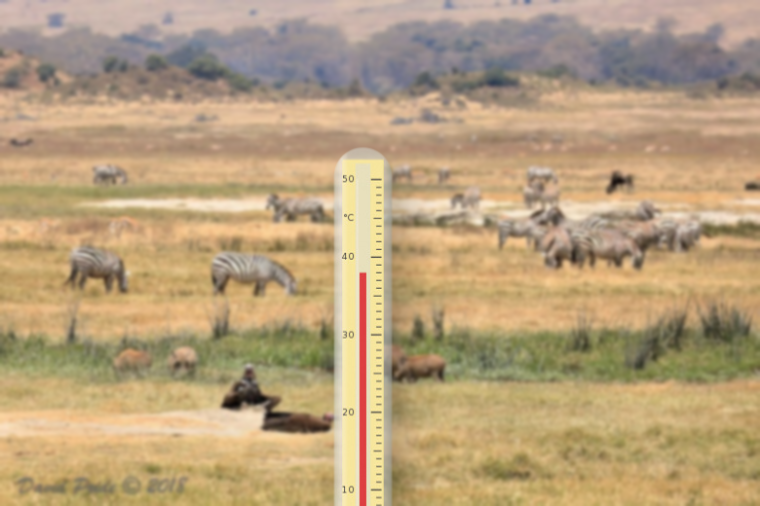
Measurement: 38°C
